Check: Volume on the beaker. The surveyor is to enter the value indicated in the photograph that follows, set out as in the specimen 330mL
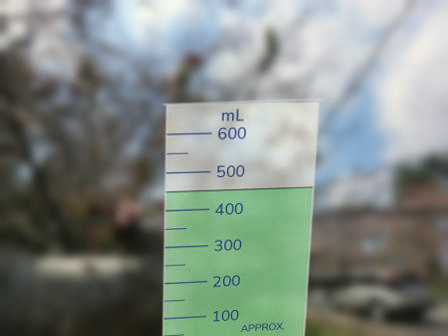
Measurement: 450mL
